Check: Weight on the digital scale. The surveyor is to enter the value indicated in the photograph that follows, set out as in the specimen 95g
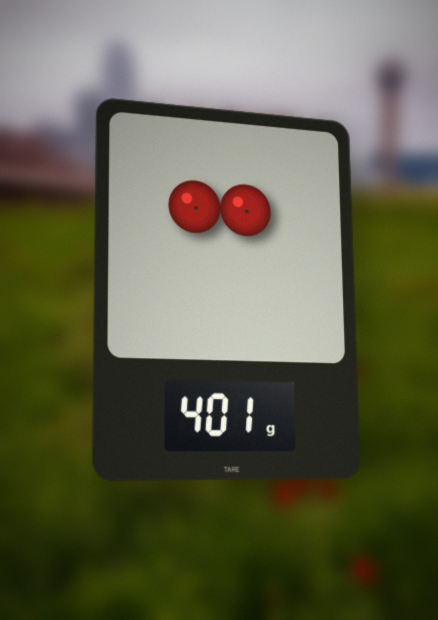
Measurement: 401g
